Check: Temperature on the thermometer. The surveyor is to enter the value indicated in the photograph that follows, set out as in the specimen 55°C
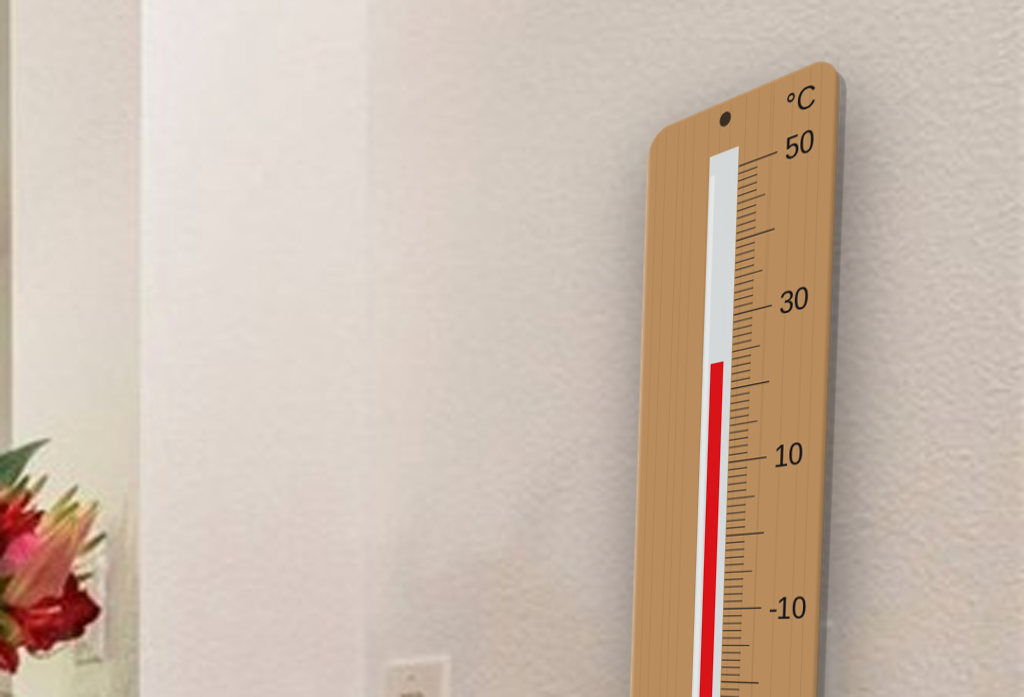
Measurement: 24°C
